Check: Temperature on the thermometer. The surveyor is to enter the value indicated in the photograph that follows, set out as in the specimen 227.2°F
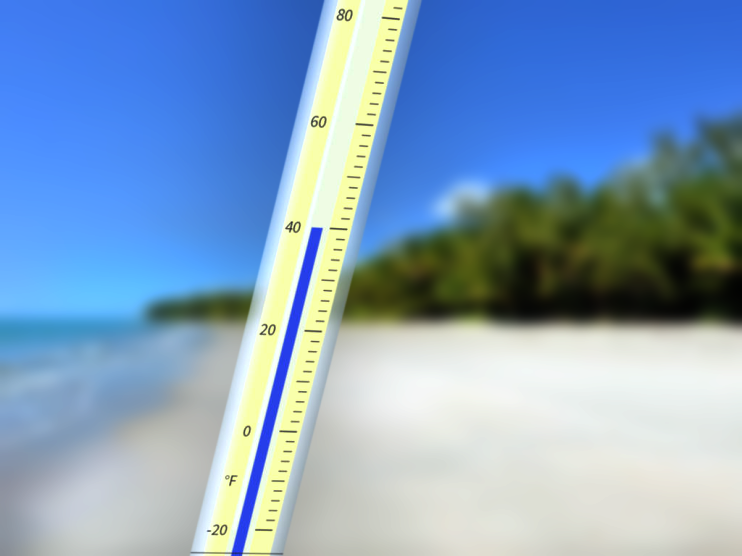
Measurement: 40°F
